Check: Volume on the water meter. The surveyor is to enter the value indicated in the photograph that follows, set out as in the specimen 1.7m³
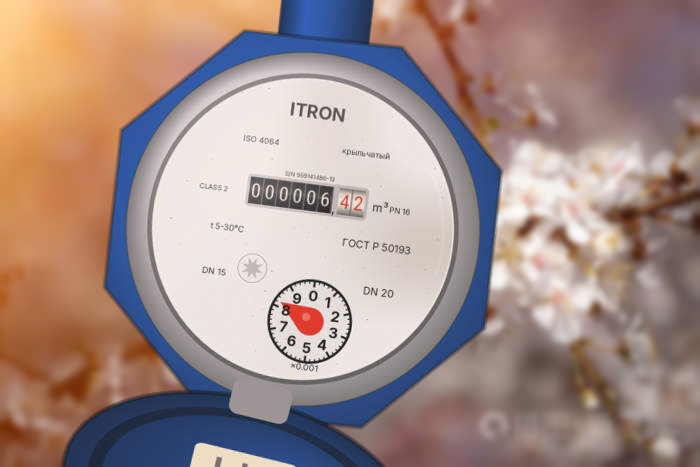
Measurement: 6.428m³
